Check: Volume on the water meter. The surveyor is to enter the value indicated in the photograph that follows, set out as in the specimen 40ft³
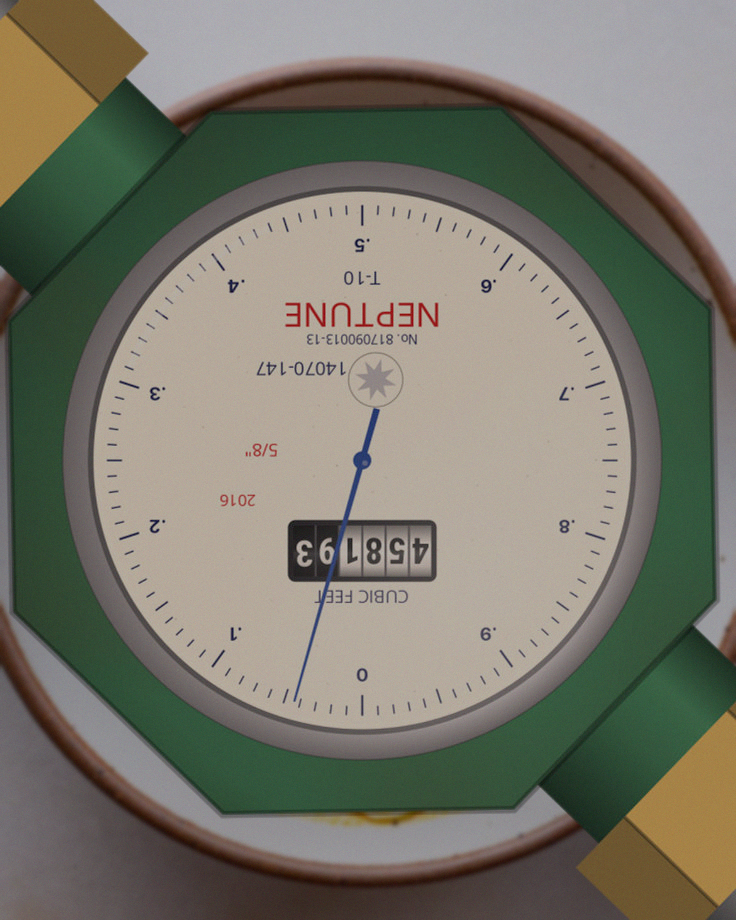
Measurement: 458193.04ft³
